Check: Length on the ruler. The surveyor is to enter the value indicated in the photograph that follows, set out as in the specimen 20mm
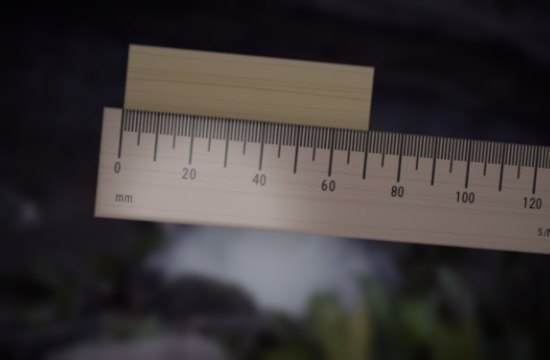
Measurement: 70mm
